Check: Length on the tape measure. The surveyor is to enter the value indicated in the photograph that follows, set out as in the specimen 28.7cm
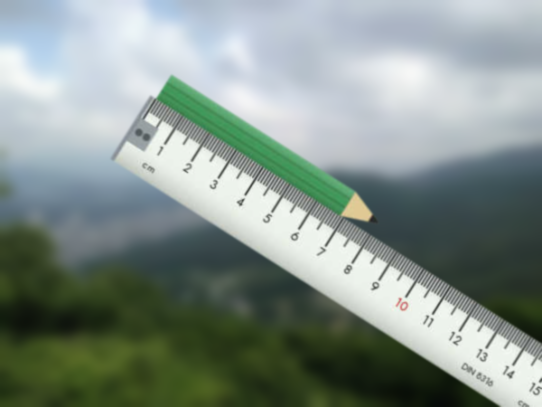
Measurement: 8cm
